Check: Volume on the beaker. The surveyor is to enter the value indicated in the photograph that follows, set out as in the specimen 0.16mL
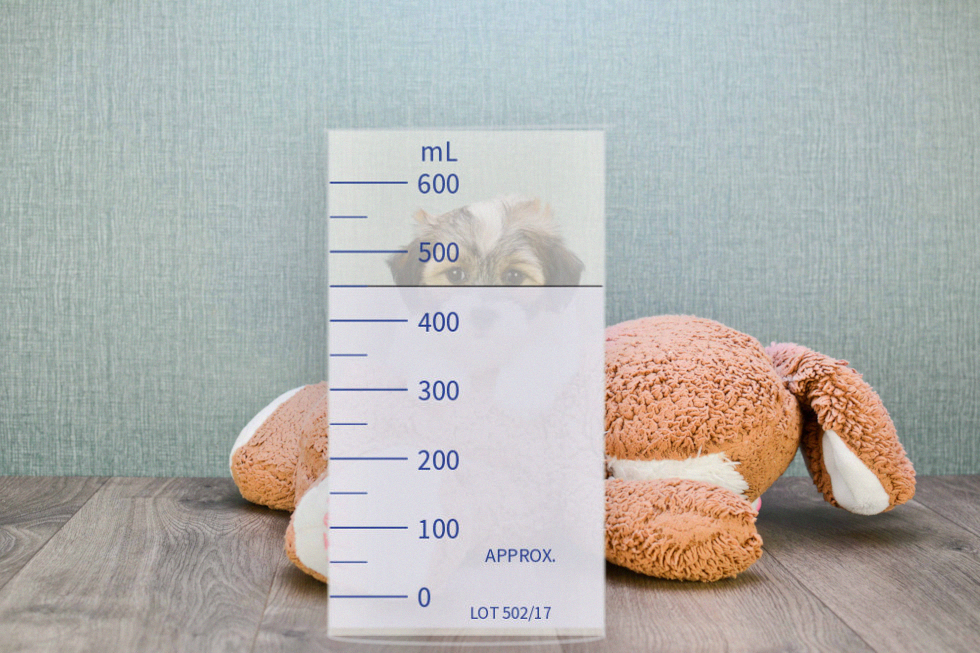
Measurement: 450mL
